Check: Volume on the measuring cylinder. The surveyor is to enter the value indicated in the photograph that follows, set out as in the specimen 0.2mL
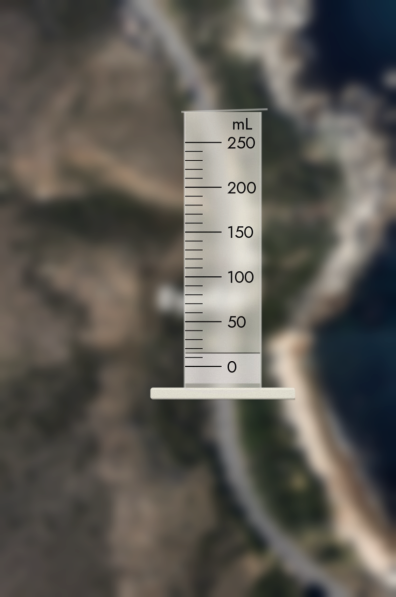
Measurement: 15mL
